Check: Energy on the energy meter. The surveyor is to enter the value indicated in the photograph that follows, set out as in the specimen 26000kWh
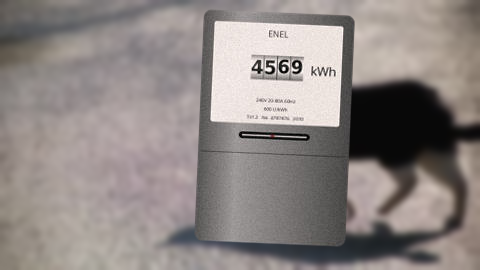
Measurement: 4569kWh
